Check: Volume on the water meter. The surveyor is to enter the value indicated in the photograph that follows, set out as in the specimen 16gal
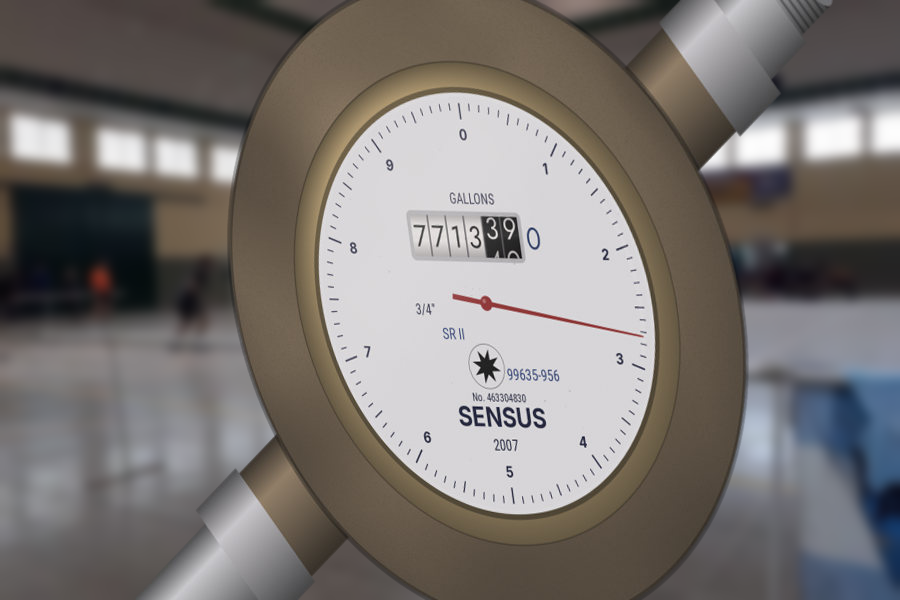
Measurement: 7713392.7gal
